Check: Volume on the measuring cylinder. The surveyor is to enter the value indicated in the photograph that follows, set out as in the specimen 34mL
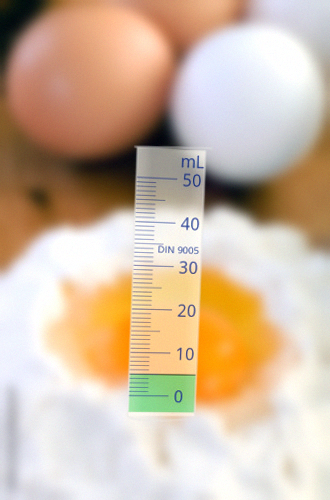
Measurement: 5mL
